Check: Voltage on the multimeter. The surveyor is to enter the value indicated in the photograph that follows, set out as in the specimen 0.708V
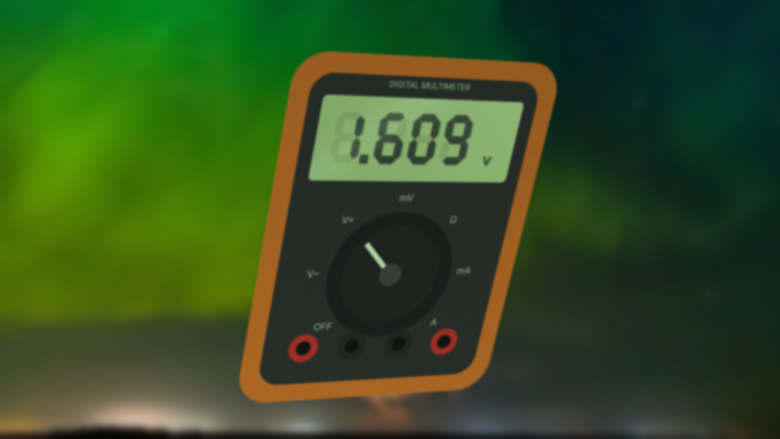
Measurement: 1.609V
